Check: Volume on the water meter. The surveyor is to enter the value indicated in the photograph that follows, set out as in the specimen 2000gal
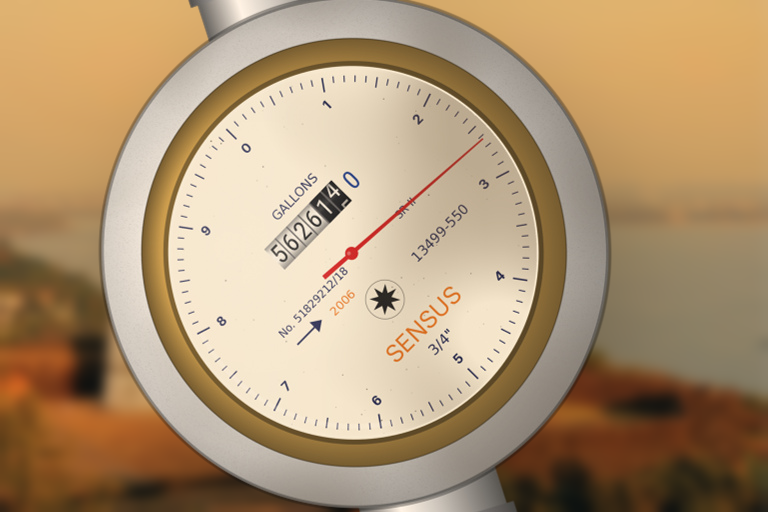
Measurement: 5626142.6gal
